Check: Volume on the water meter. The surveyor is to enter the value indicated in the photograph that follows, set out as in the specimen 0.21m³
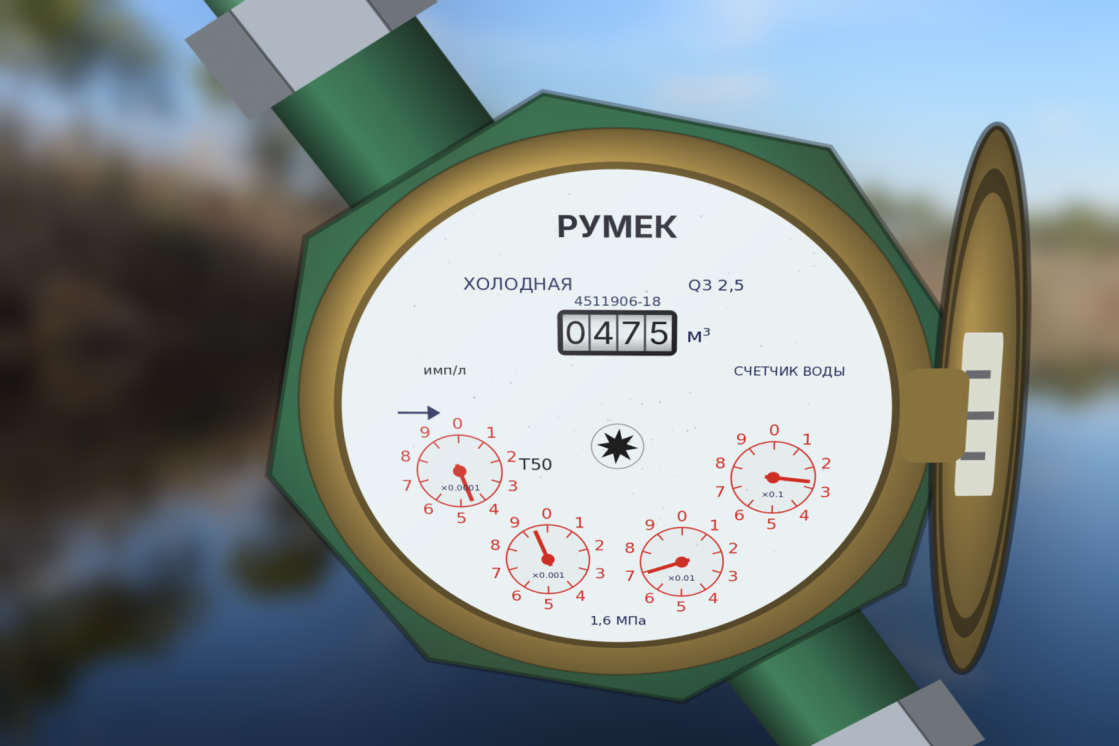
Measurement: 475.2694m³
